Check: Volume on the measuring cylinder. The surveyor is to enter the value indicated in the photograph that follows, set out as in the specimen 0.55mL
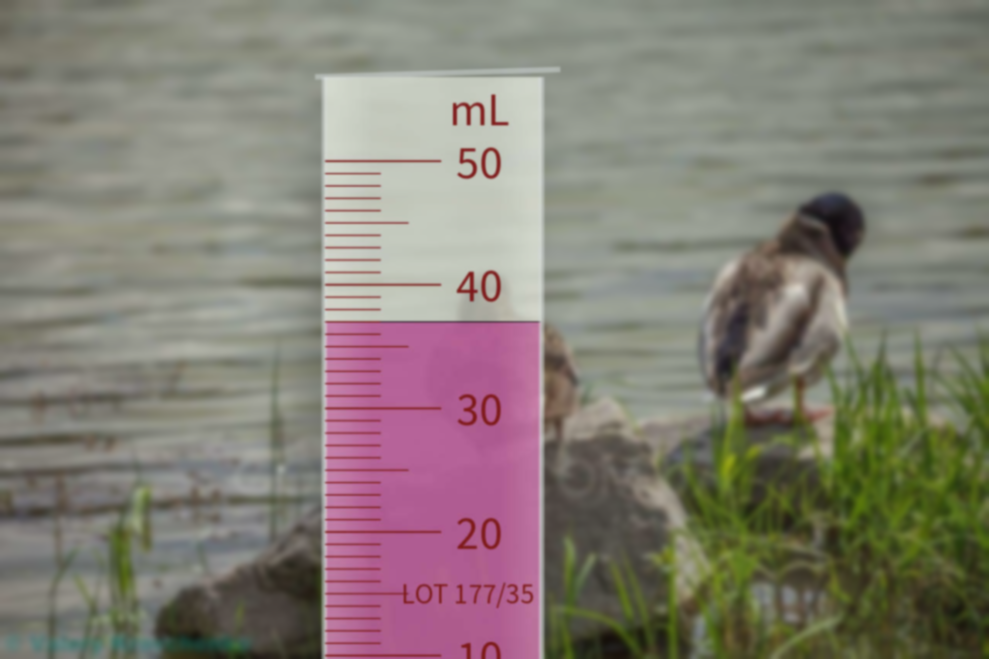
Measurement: 37mL
